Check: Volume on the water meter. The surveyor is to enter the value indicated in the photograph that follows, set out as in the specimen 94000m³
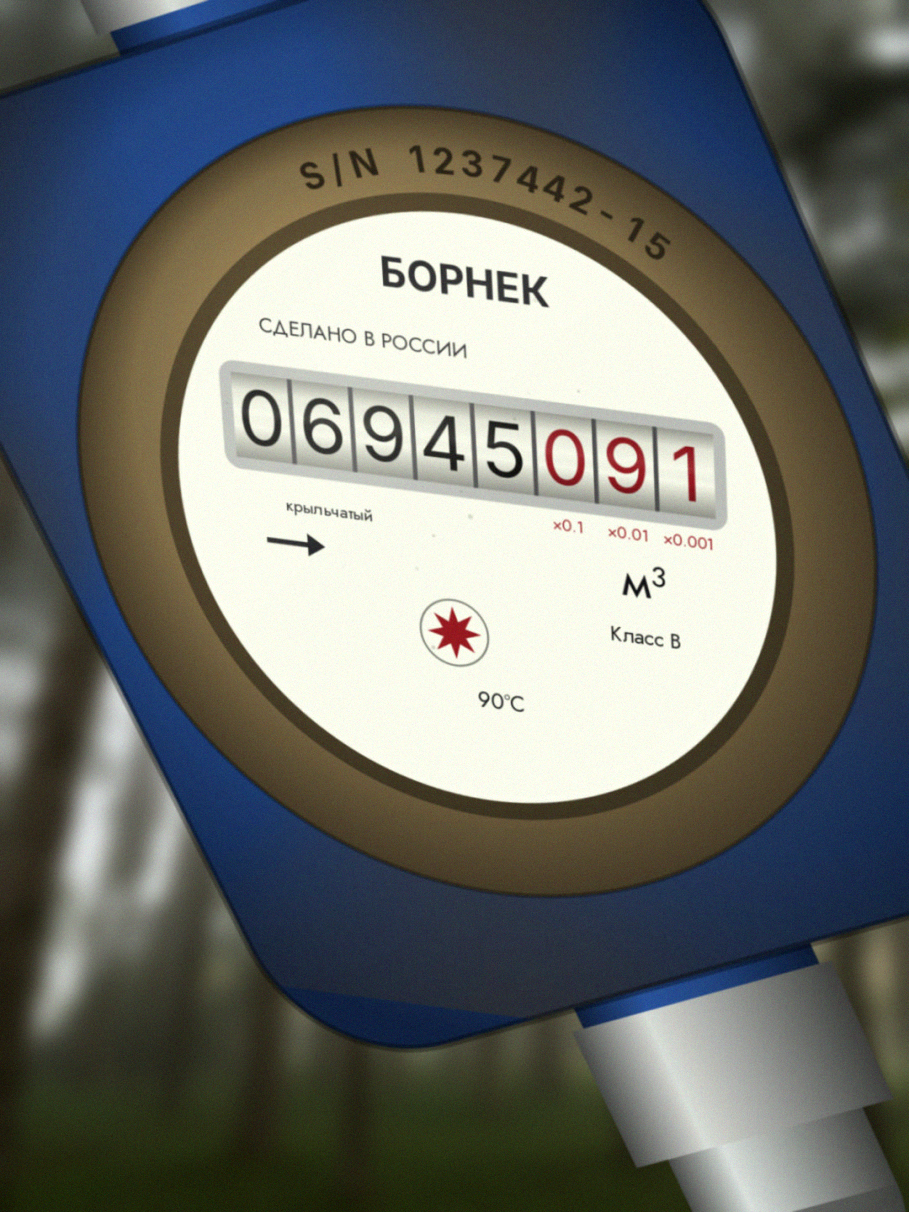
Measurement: 6945.091m³
